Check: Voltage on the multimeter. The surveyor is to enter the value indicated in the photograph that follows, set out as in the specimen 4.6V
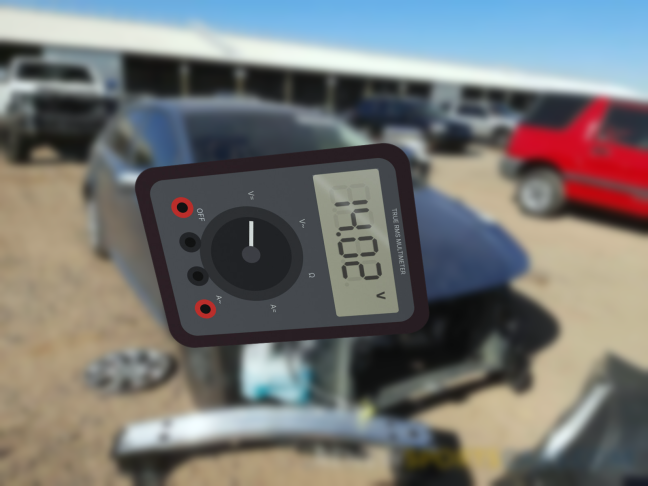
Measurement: 14.02V
